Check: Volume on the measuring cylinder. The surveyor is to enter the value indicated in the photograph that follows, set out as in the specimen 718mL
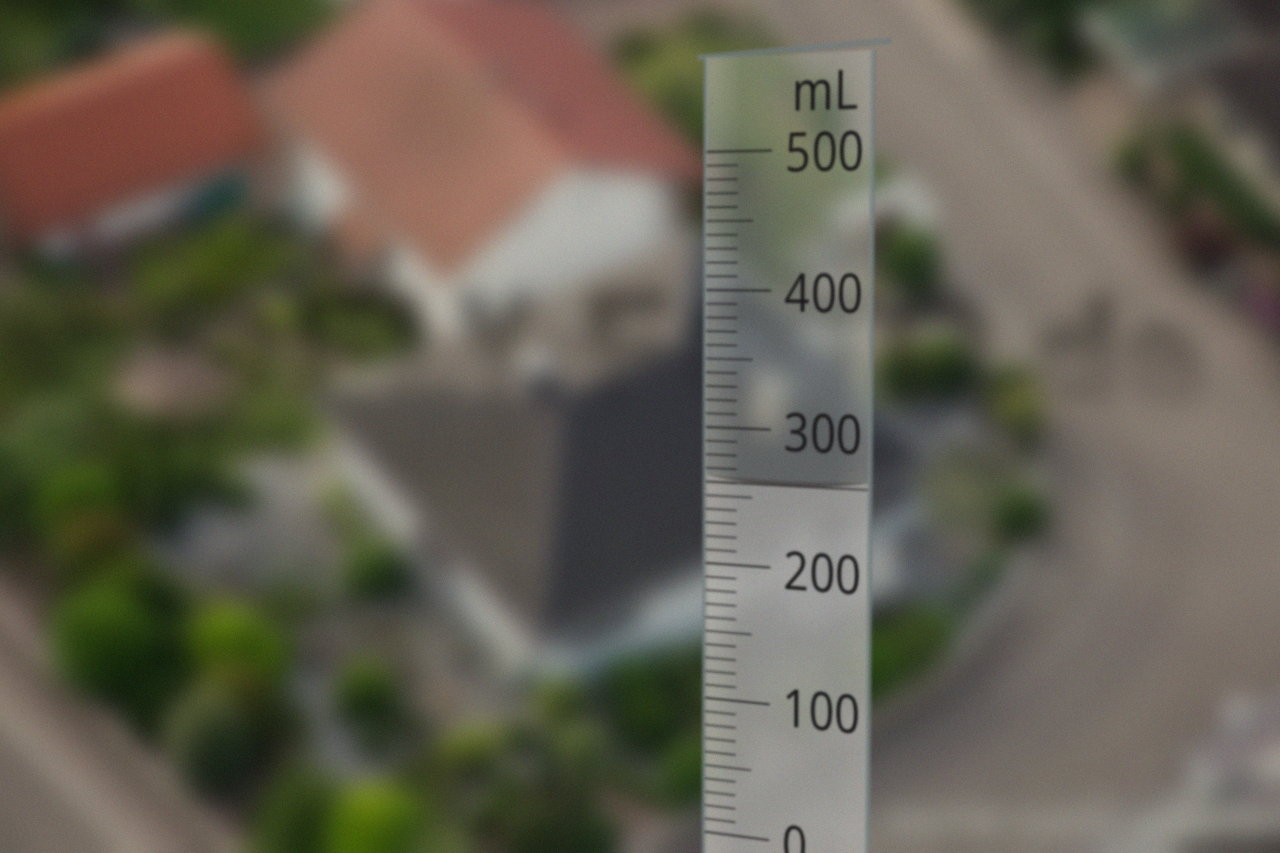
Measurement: 260mL
